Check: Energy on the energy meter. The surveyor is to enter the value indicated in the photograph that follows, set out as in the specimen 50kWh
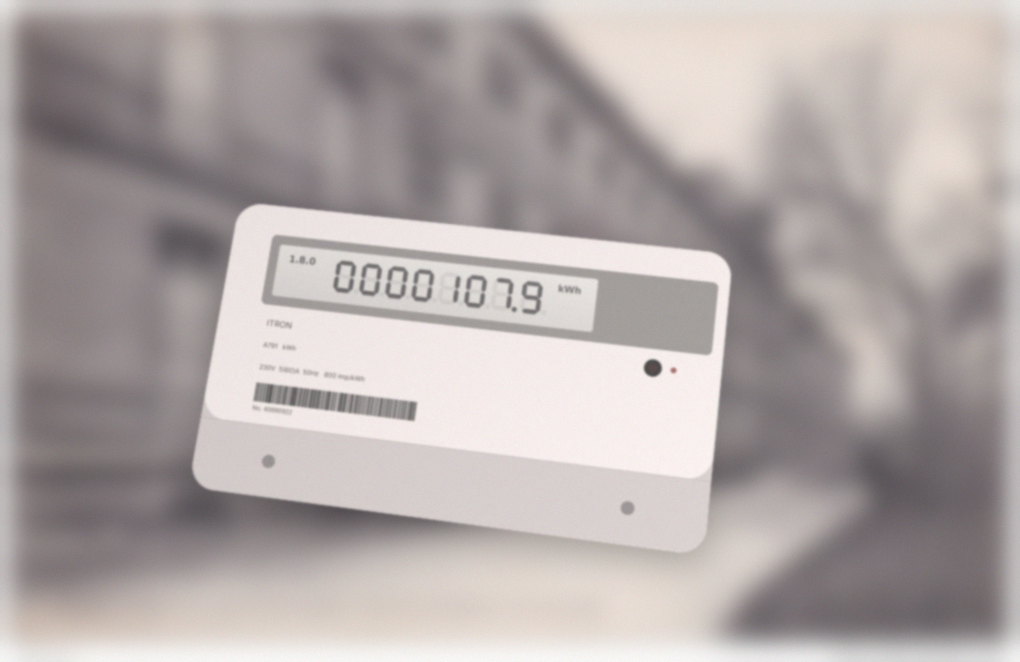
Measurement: 107.9kWh
